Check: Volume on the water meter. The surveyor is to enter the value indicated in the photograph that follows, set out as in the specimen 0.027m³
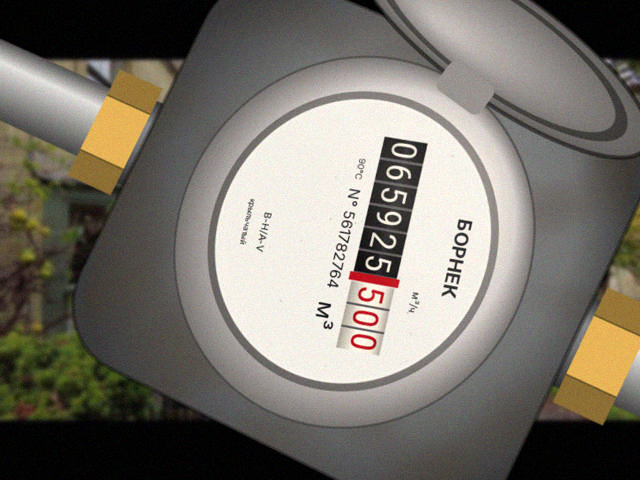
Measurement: 65925.500m³
